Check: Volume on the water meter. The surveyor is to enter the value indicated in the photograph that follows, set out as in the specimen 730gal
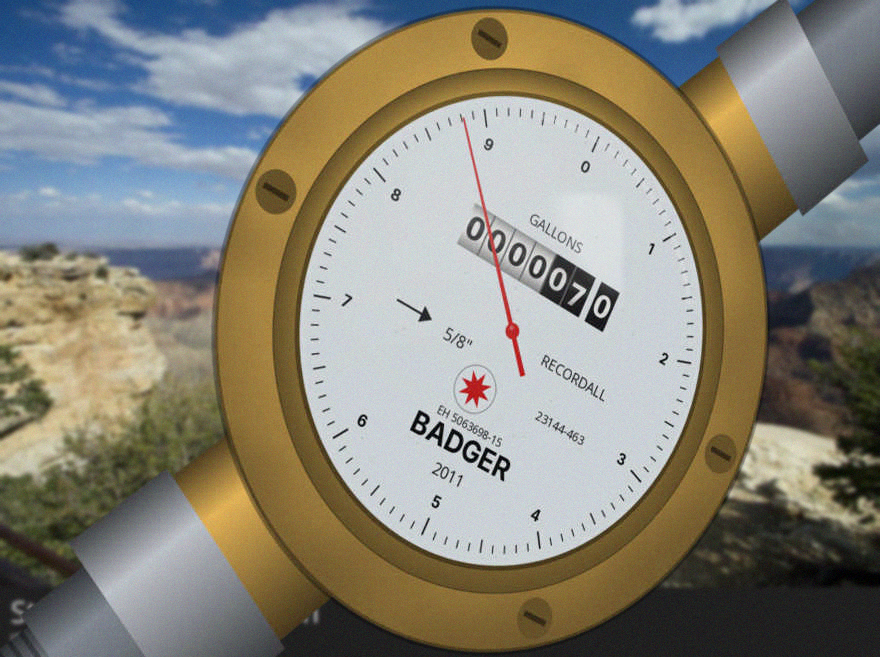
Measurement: 68.8gal
